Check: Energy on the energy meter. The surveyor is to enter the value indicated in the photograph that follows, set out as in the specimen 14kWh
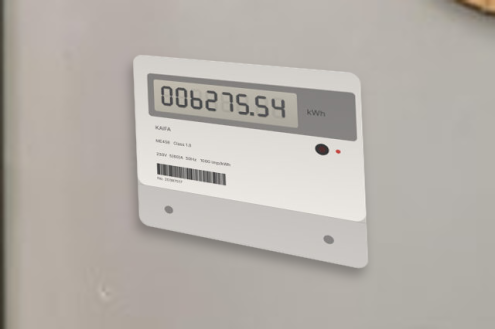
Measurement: 6275.54kWh
